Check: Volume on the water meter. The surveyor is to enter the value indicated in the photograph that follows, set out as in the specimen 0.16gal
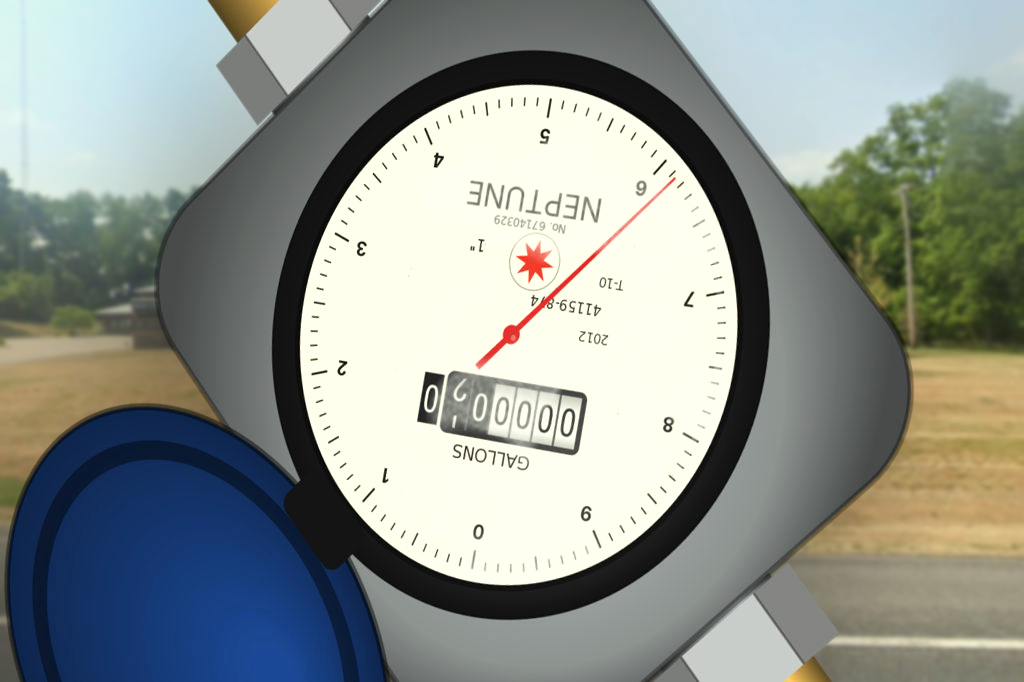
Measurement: 16.1gal
